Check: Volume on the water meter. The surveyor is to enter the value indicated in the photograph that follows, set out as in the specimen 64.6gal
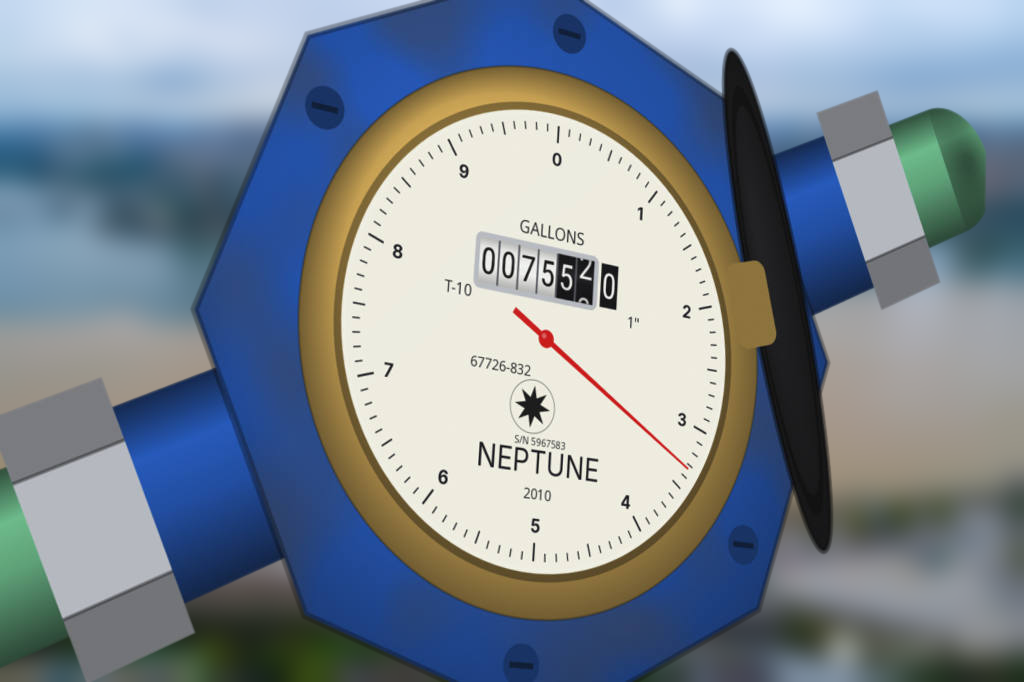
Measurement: 75523.3gal
